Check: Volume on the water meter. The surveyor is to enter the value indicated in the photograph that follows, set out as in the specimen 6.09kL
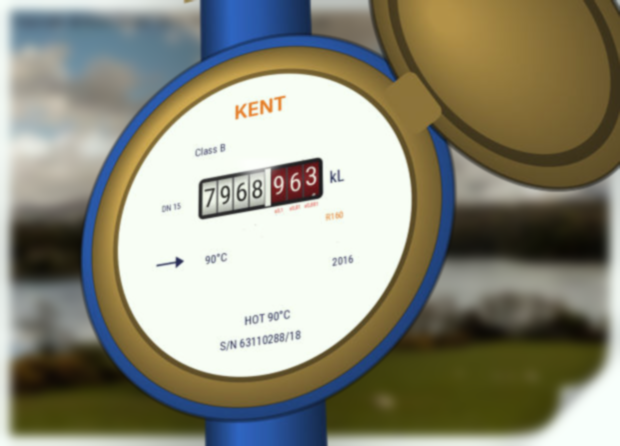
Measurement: 7968.963kL
